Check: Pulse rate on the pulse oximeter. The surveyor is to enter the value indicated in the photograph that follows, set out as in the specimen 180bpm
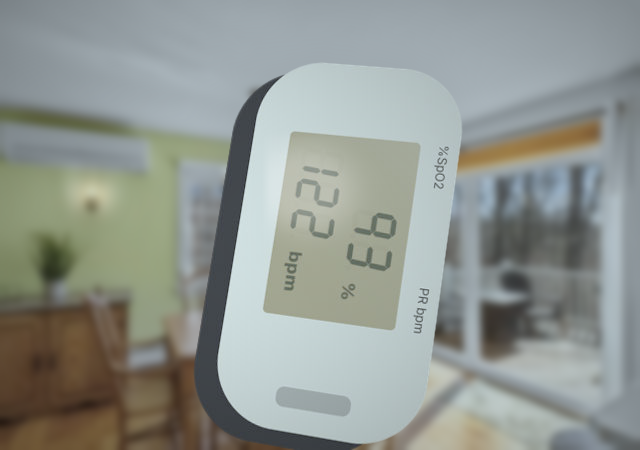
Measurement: 122bpm
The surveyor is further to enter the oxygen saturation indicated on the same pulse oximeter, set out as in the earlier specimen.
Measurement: 93%
